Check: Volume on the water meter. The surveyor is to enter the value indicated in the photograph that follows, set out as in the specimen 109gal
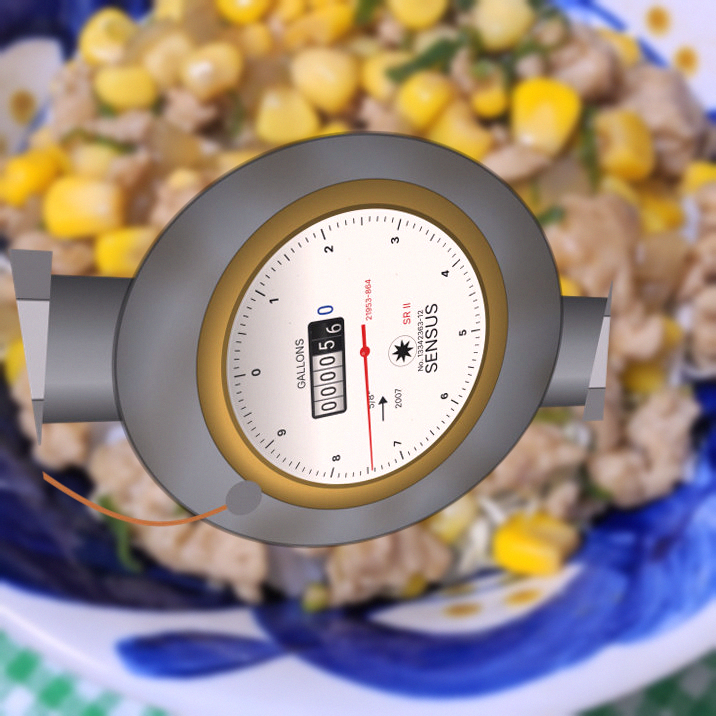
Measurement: 557.4gal
